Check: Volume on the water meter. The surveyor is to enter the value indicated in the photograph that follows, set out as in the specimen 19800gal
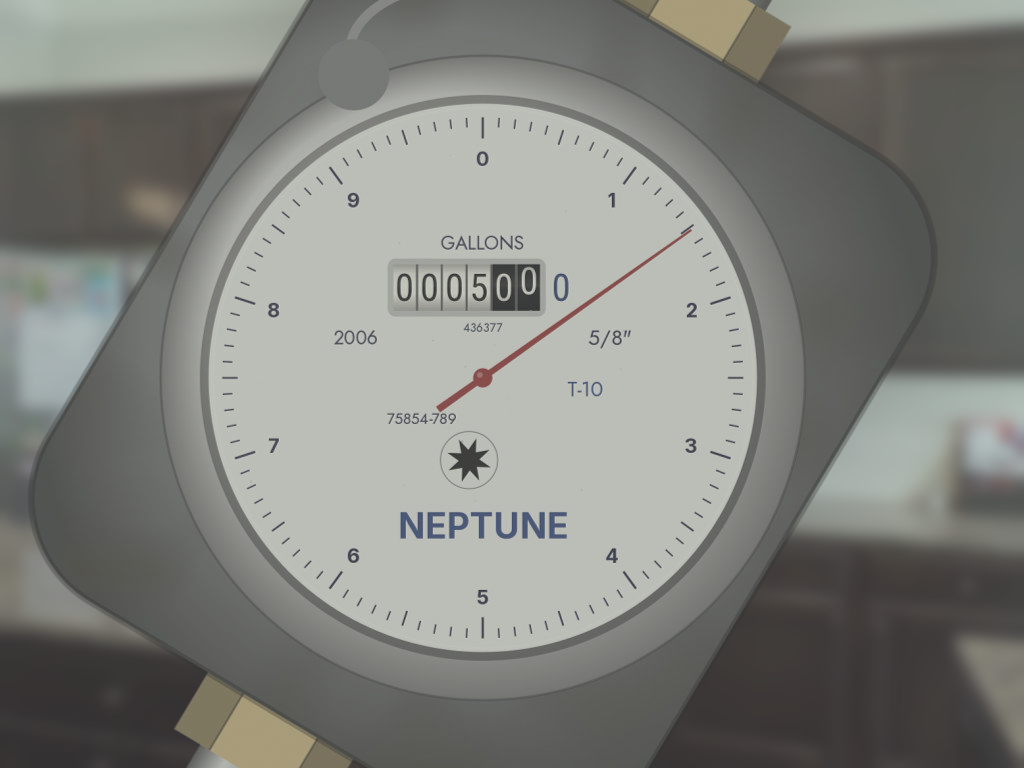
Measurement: 5001.5gal
